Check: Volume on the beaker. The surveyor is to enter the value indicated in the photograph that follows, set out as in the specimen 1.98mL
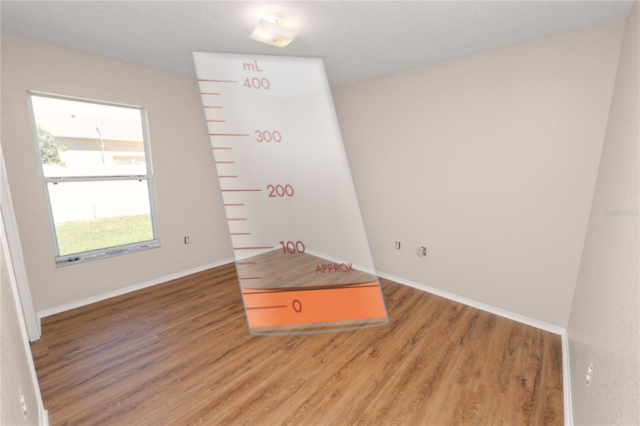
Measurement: 25mL
